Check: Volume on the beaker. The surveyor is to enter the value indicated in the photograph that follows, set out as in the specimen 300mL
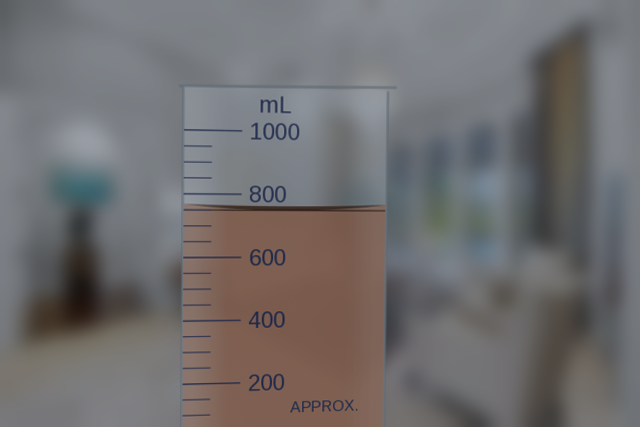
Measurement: 750mL
